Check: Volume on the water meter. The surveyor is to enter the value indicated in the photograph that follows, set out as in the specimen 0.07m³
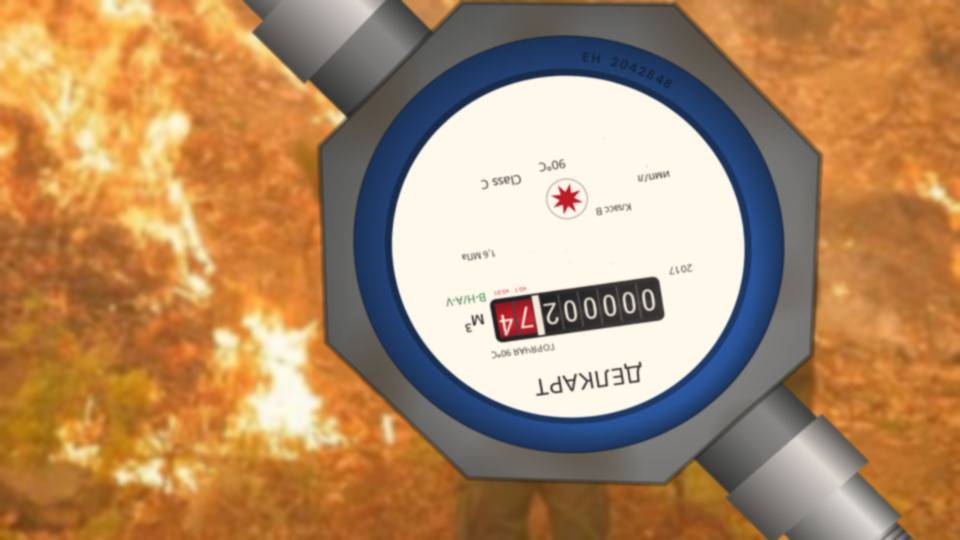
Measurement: 2.74m³
